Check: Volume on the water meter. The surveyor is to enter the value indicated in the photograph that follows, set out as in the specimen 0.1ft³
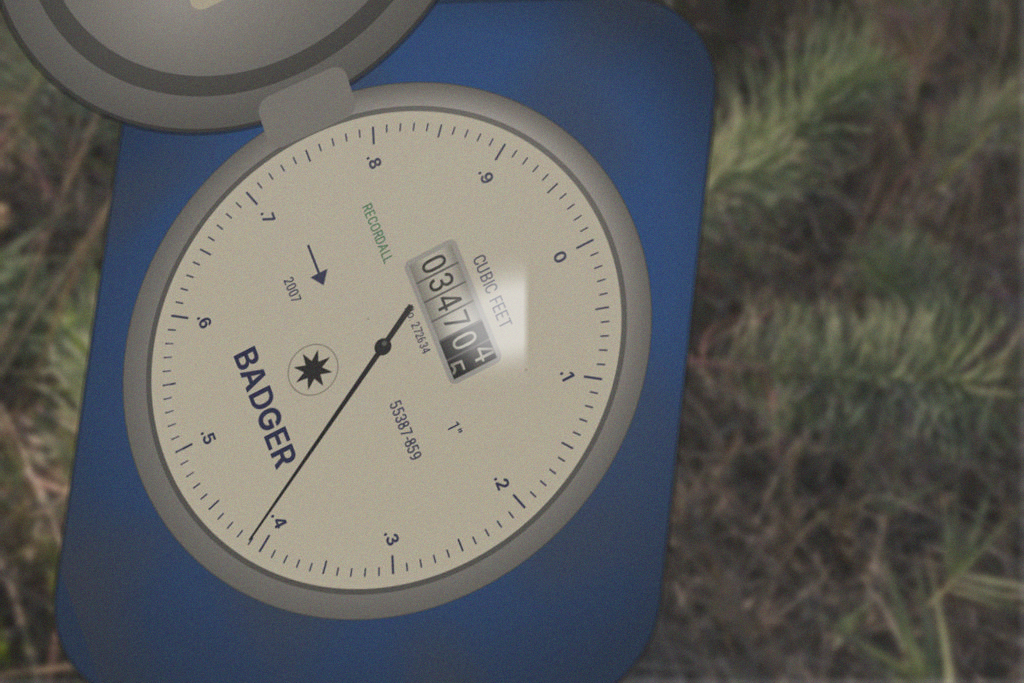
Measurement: 34704.41ft³
